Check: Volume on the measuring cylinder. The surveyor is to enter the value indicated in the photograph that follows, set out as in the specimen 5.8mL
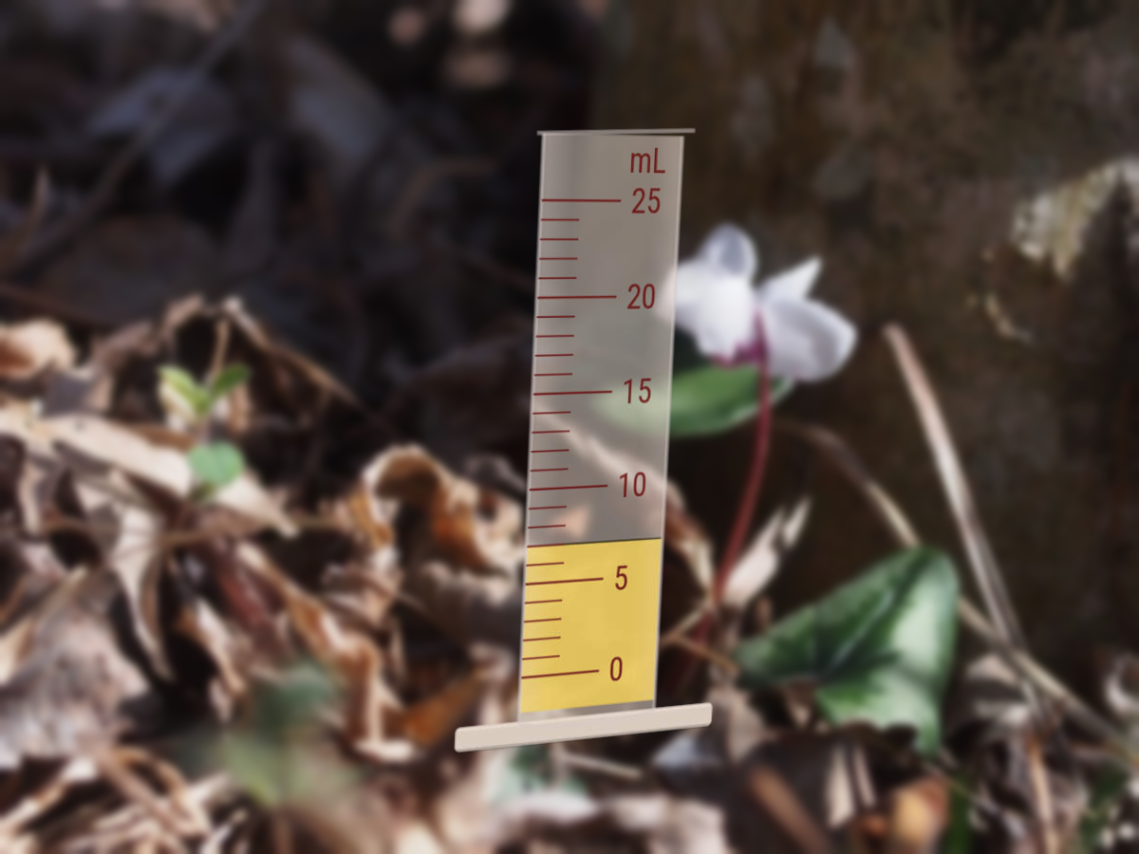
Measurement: 7mL
